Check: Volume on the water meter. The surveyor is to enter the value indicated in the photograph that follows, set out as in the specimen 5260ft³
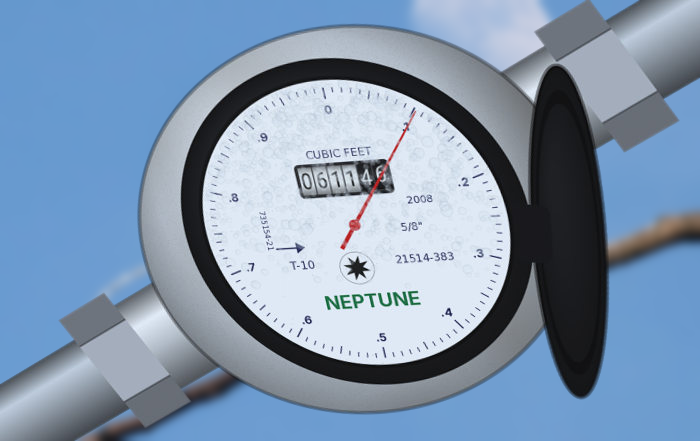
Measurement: 61146.10ft³
